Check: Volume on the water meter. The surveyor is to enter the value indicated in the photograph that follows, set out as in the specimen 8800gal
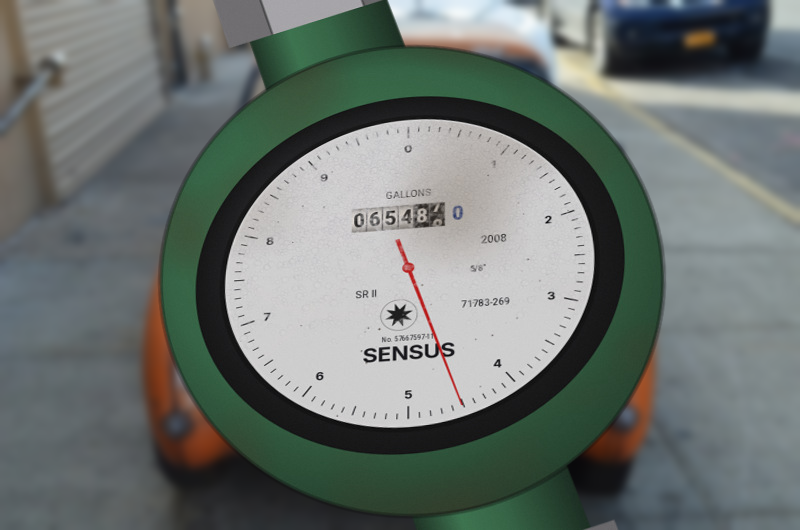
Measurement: 654874.5gal
